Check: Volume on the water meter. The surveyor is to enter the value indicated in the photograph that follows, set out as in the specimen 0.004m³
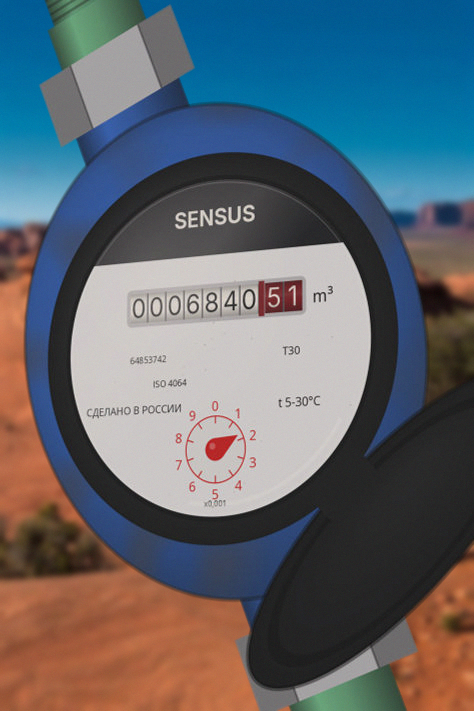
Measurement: 6840.511m³
